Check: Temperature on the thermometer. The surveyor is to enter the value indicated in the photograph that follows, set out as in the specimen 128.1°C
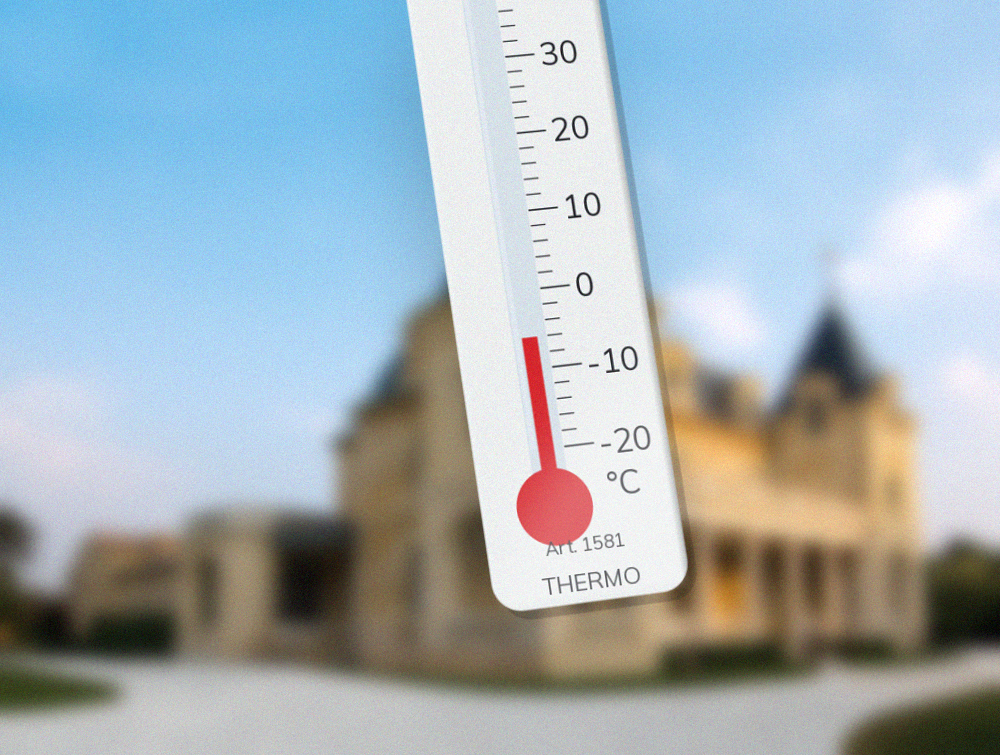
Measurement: -6°C
